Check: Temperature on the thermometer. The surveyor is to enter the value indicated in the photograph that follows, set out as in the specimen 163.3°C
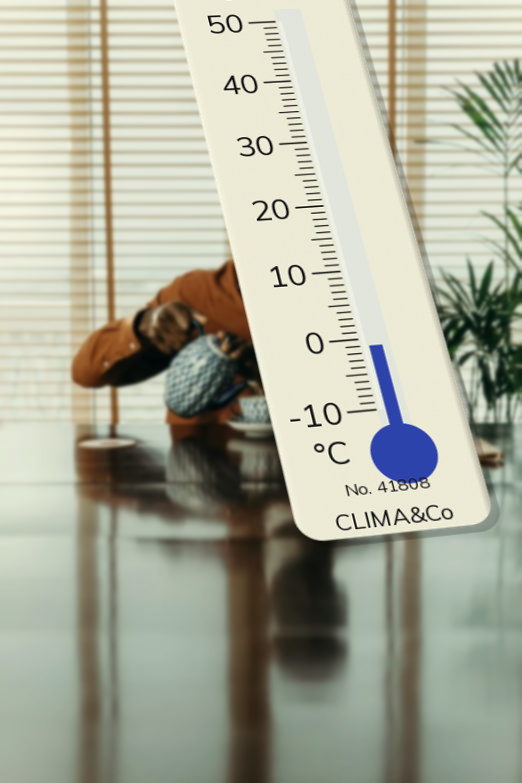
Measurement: -1°C
